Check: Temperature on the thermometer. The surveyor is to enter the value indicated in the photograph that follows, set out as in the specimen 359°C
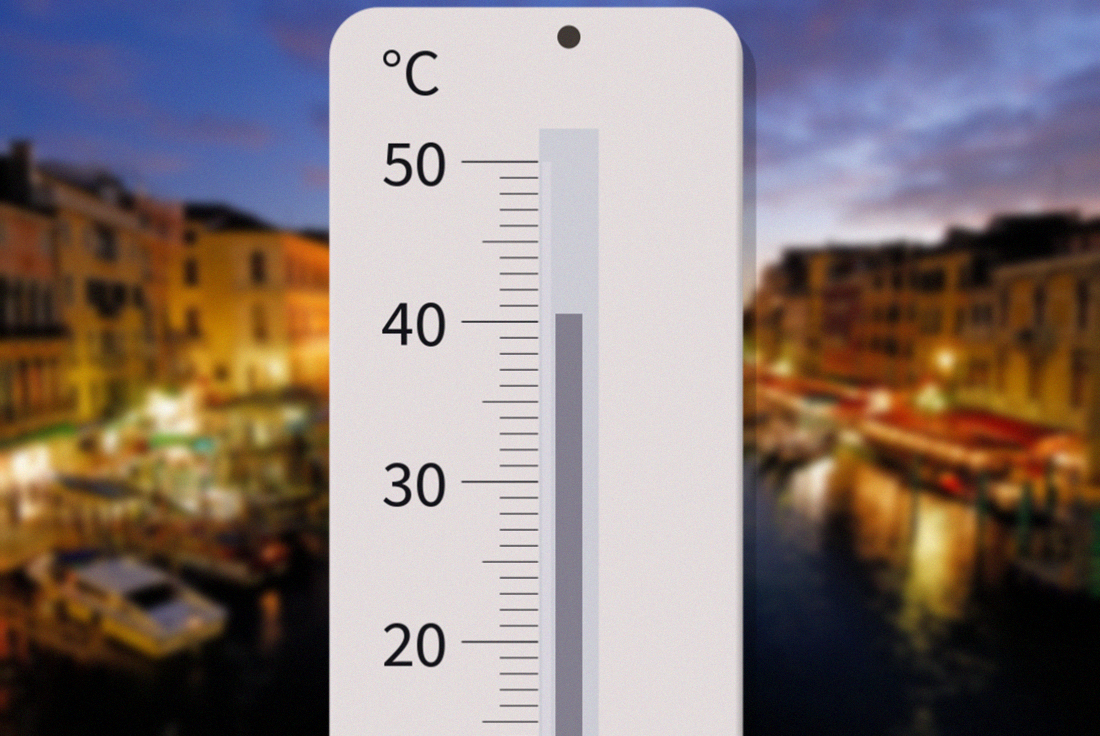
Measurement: 40.5°C
